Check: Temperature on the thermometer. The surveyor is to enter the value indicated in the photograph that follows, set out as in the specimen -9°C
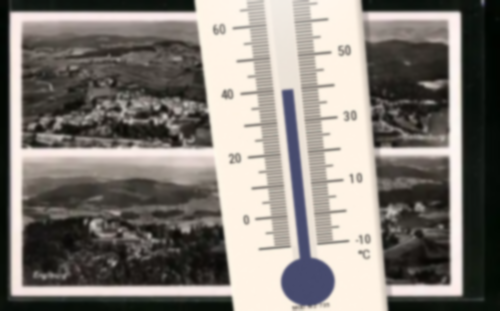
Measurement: 40°C
